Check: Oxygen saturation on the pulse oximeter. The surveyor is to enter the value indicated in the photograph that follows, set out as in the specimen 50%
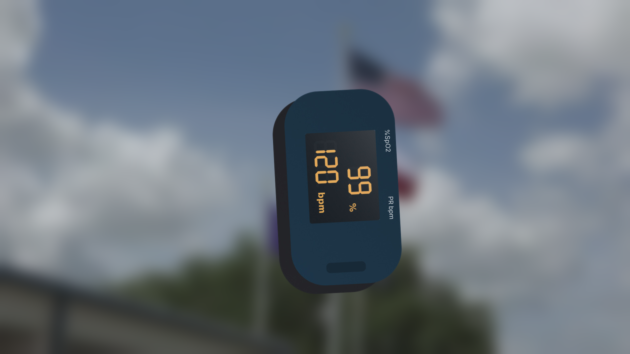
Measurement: 99%
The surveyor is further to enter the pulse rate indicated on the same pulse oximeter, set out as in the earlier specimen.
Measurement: 120bpm
